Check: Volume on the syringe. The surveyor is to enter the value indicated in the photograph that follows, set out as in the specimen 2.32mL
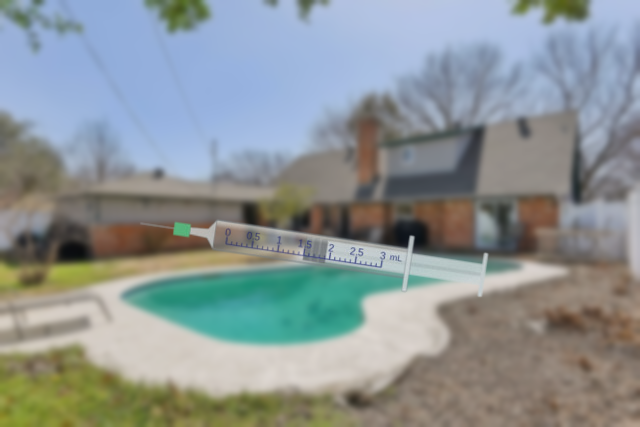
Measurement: 1.5mL
